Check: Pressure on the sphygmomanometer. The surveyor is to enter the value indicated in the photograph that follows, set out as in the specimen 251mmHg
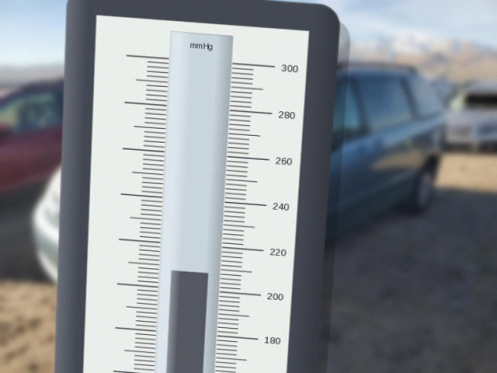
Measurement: 208mmHg
